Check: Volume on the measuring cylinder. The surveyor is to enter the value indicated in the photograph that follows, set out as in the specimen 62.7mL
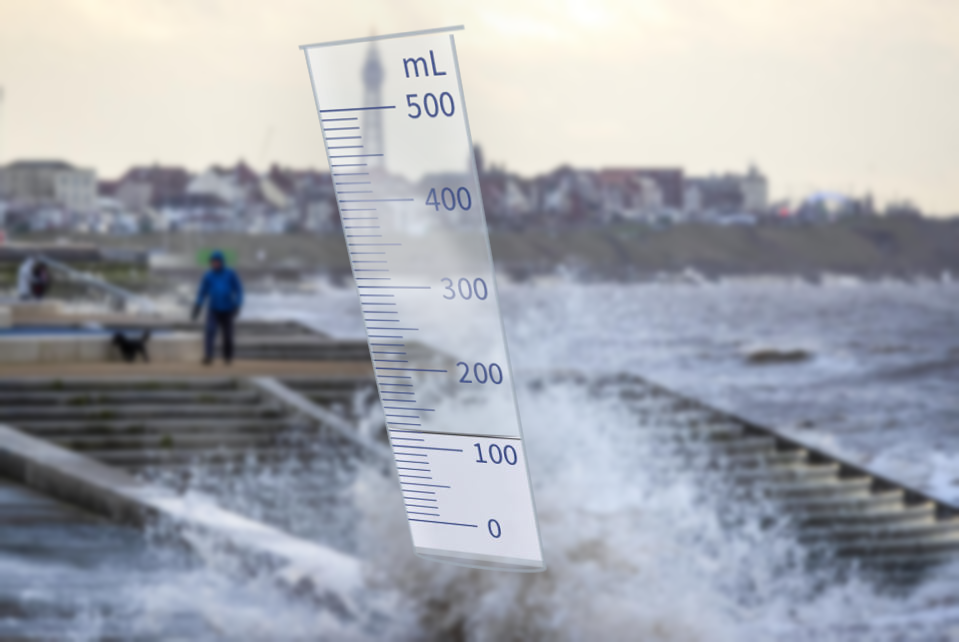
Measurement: 120mL
